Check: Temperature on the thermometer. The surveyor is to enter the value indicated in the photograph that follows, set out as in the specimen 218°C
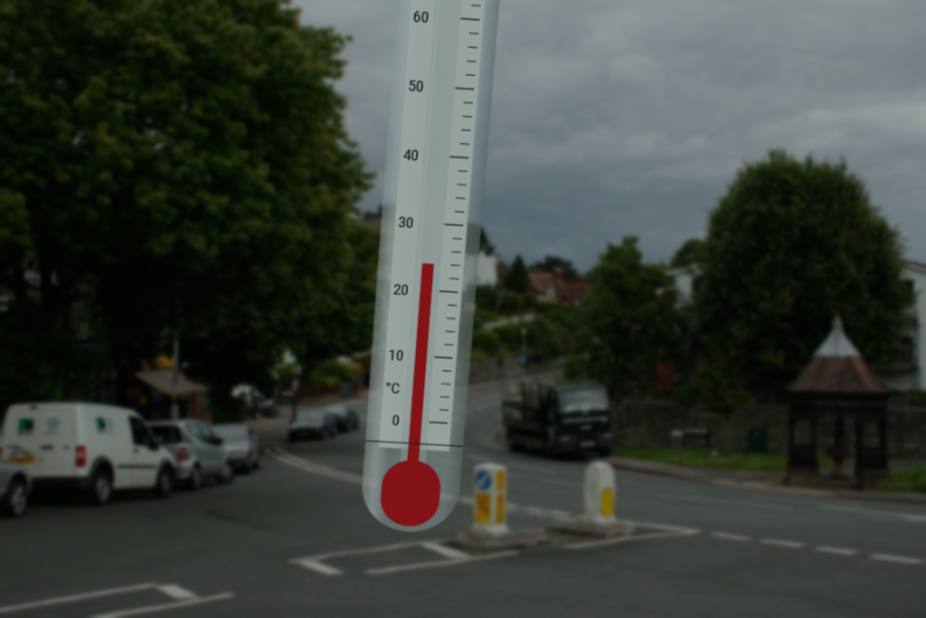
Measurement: 24°C
